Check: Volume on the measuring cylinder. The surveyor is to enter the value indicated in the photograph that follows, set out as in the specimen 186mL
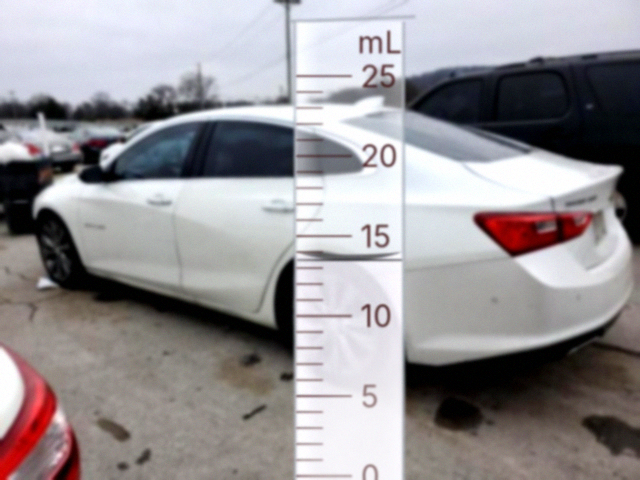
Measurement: 13.5mL
